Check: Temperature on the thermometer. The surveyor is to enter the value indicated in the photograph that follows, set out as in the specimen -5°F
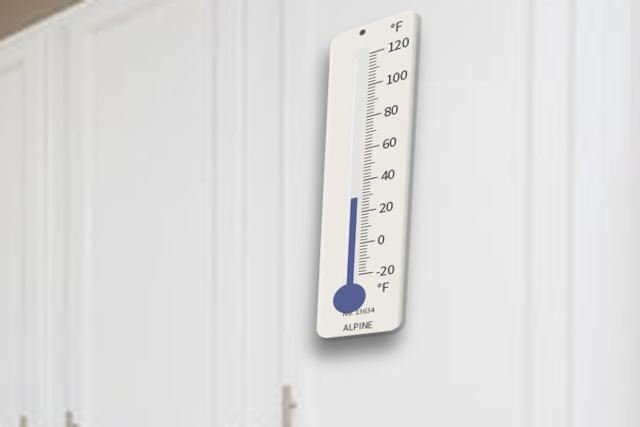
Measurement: 30°F
